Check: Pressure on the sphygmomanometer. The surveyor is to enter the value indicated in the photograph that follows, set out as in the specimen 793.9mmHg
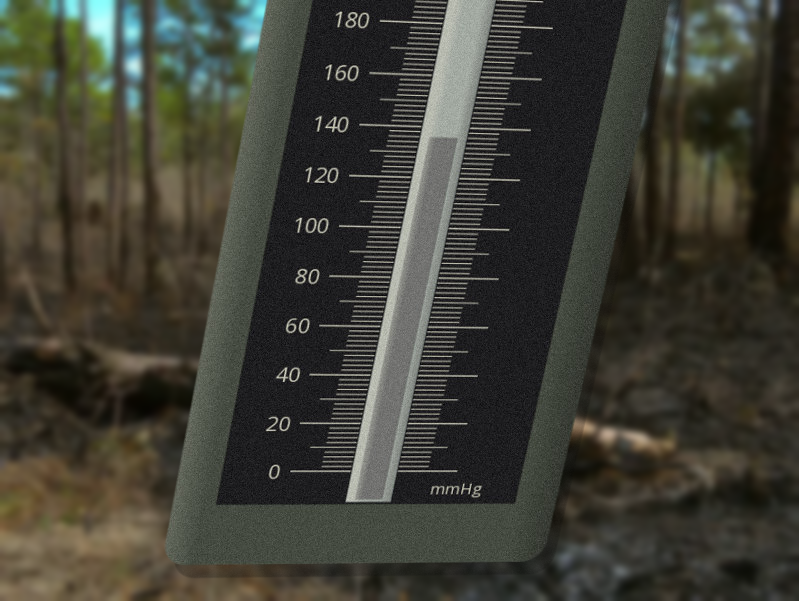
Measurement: 136mmHg
